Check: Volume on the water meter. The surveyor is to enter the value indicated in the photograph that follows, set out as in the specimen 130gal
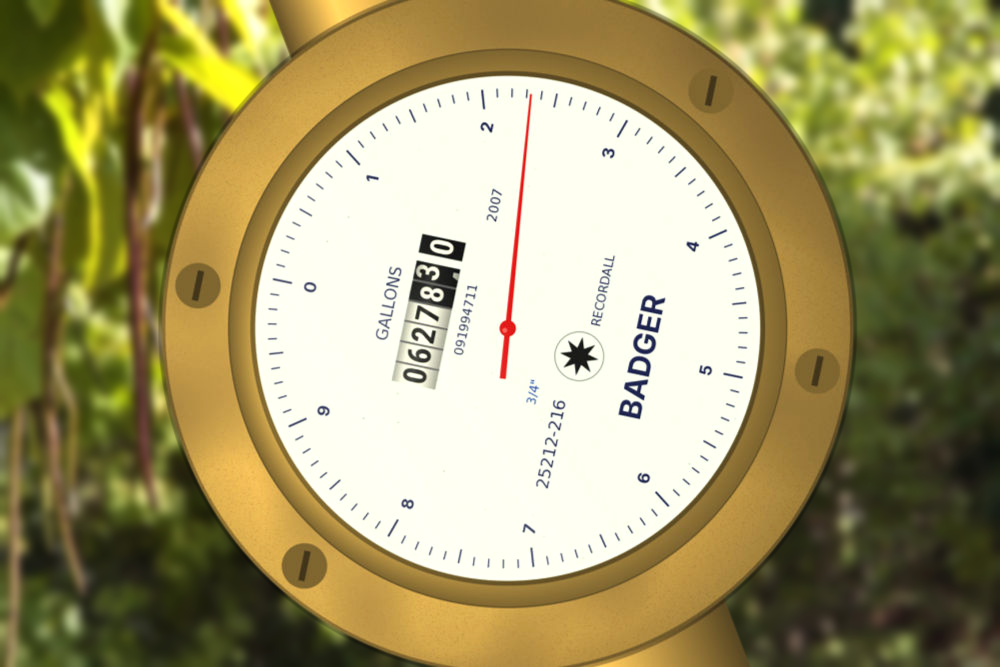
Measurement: 627832.3gal
